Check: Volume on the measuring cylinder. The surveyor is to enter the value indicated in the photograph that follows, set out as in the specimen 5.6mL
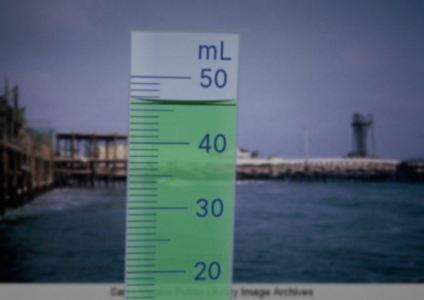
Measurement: 46mL
